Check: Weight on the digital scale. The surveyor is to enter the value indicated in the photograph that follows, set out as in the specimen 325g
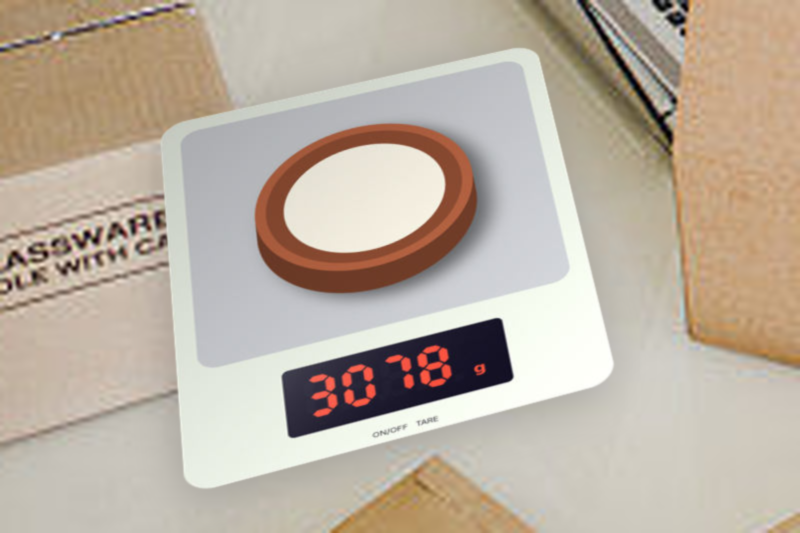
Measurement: 3078g
